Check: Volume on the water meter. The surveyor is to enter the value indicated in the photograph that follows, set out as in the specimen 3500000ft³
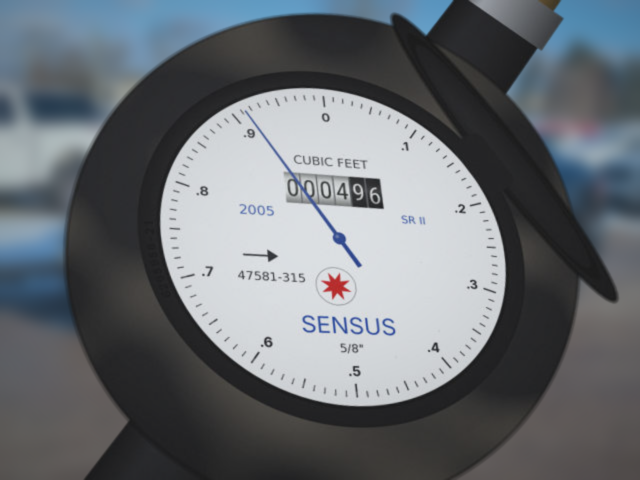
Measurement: 495.91ft³
